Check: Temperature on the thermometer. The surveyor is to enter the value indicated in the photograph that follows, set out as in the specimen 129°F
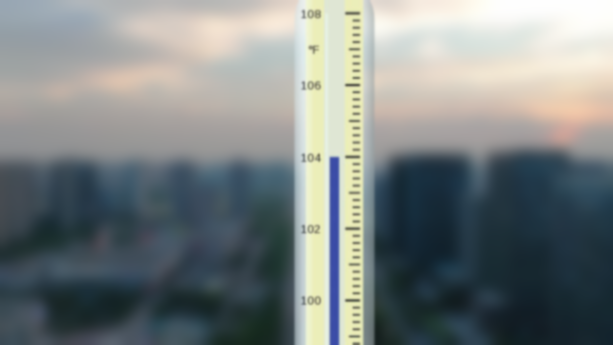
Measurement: 104°F
